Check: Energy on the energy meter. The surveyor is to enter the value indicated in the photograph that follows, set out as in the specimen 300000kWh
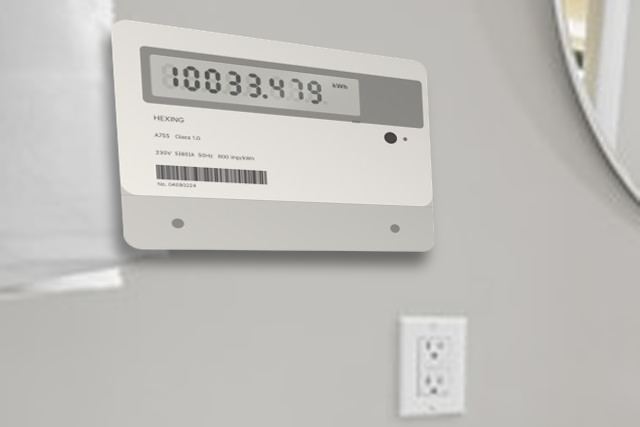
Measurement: 10033.479kWh
